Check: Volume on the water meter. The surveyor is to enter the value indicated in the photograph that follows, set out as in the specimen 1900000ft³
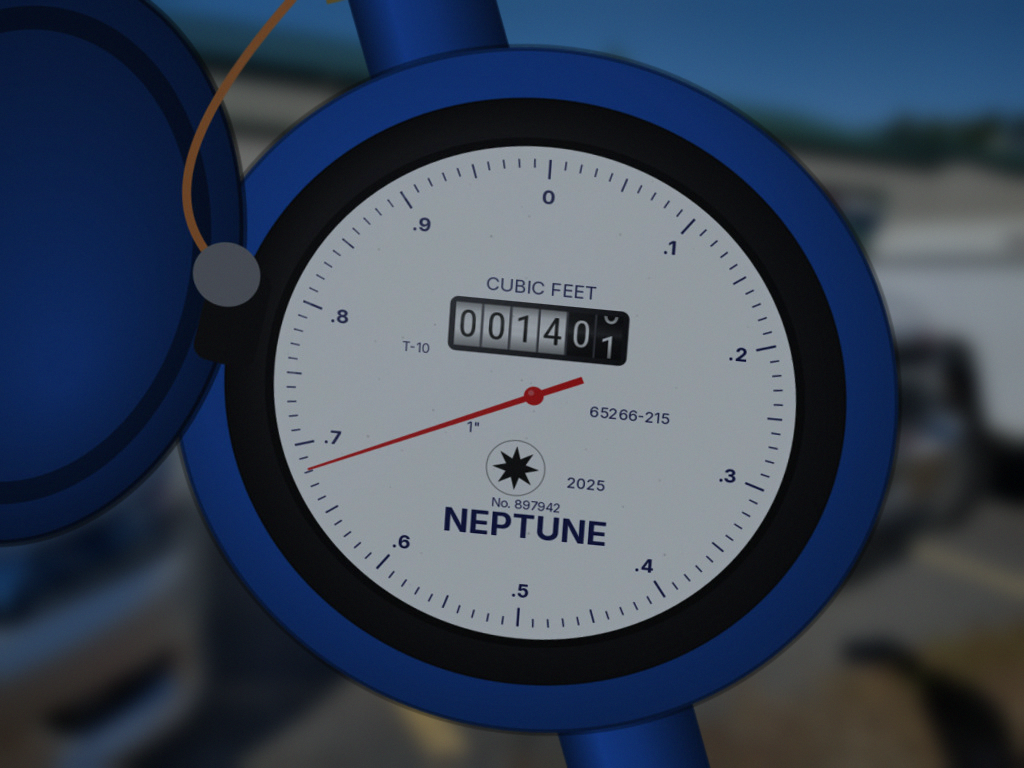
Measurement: 1400.68ft³
